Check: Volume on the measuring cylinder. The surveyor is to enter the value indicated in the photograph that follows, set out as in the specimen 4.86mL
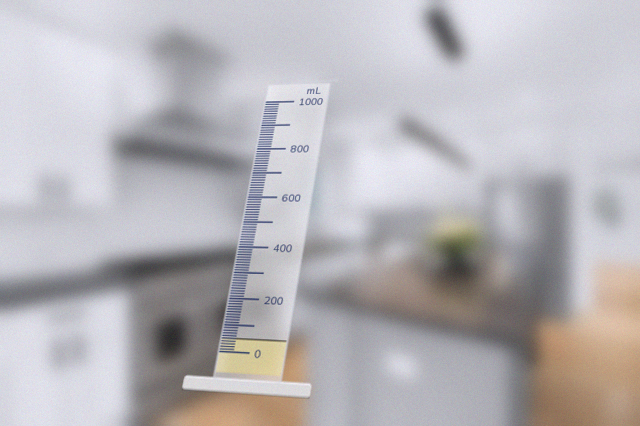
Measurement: 50mL
